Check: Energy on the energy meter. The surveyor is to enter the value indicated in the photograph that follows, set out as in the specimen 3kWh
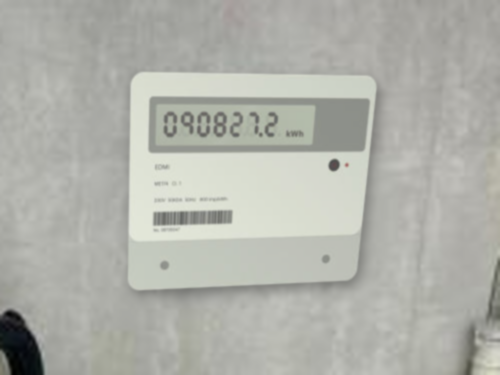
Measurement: 90827.2kWh
